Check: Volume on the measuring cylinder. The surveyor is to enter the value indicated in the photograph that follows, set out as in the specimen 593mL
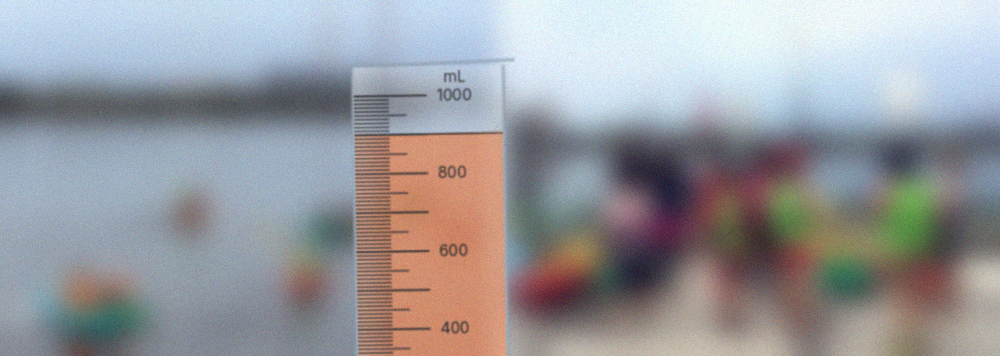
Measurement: 900mL
